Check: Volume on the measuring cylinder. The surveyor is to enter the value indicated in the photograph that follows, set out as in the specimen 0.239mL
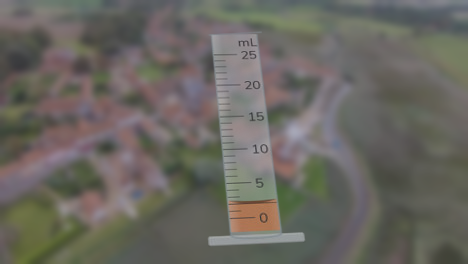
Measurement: 2mL
